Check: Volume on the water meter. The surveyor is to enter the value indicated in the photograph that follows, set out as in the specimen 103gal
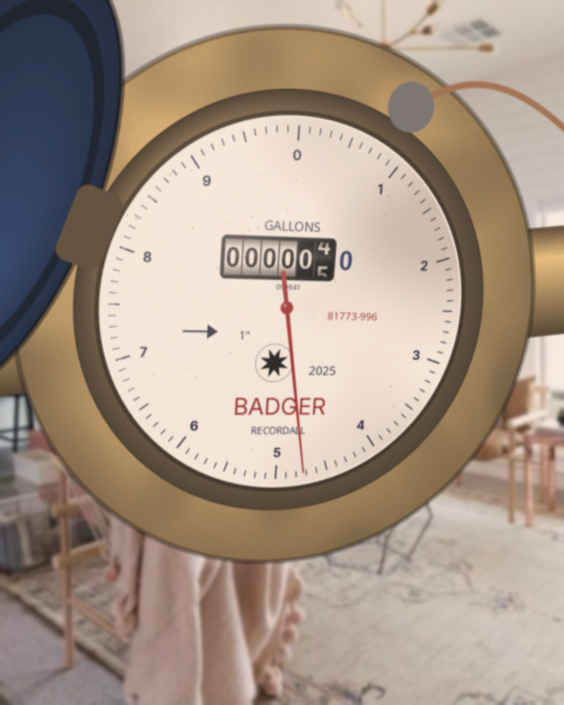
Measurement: 44.7gal
